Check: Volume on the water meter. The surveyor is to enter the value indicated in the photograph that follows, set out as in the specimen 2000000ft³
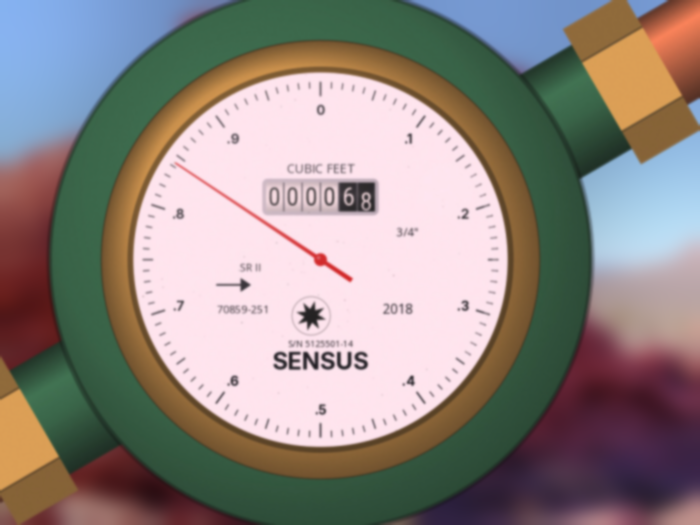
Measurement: 67.84ft³
